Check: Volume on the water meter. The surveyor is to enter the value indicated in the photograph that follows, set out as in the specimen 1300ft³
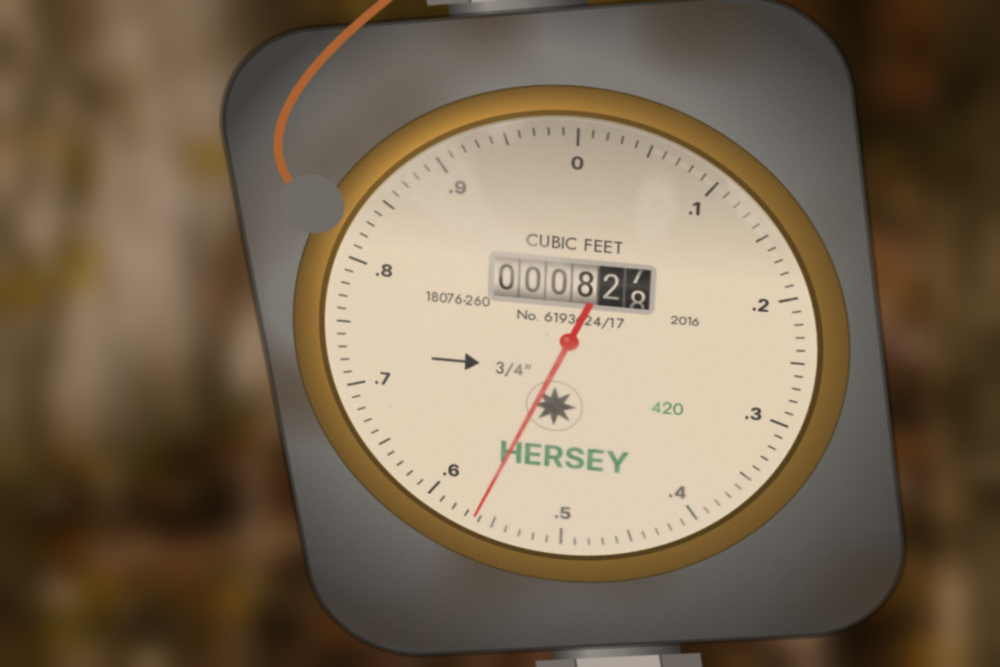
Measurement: 827.56ft³
